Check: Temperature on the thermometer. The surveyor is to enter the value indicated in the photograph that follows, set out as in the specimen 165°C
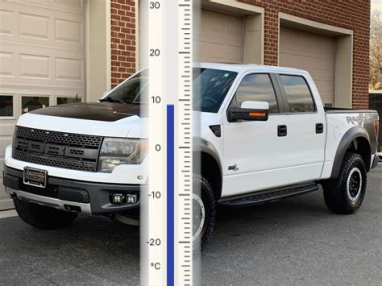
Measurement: 9°C
